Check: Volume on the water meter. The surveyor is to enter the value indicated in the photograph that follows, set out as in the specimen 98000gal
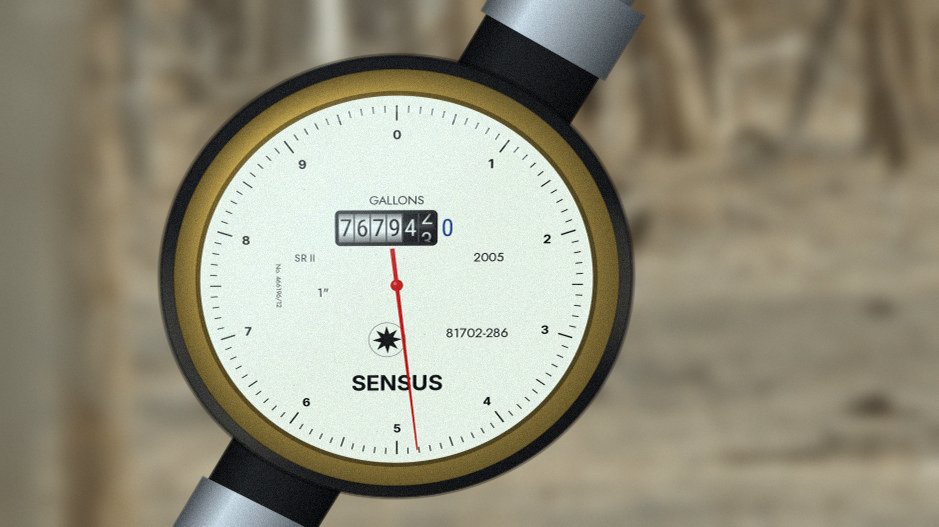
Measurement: 7679424.8gal
